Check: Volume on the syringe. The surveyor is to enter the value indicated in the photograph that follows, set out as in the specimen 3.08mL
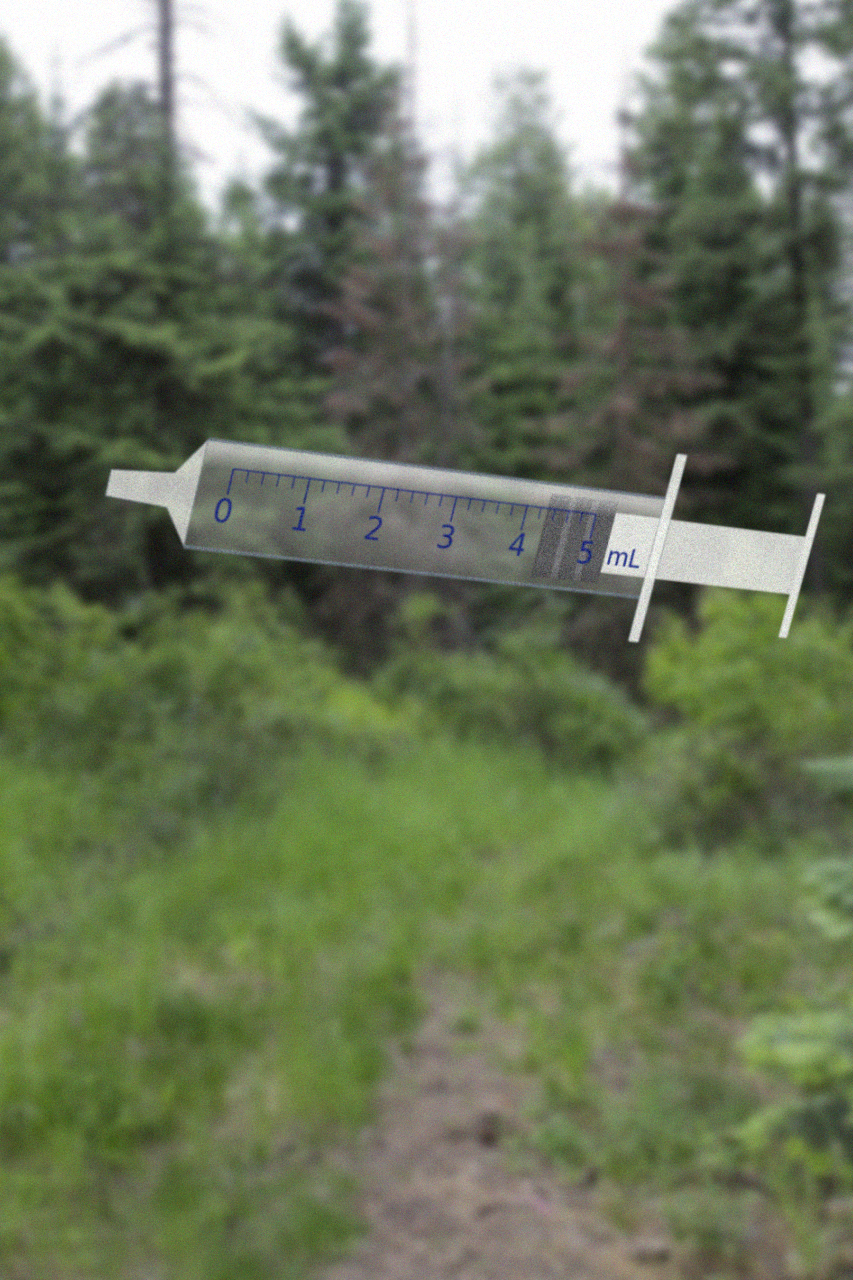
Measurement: 4.3mL
